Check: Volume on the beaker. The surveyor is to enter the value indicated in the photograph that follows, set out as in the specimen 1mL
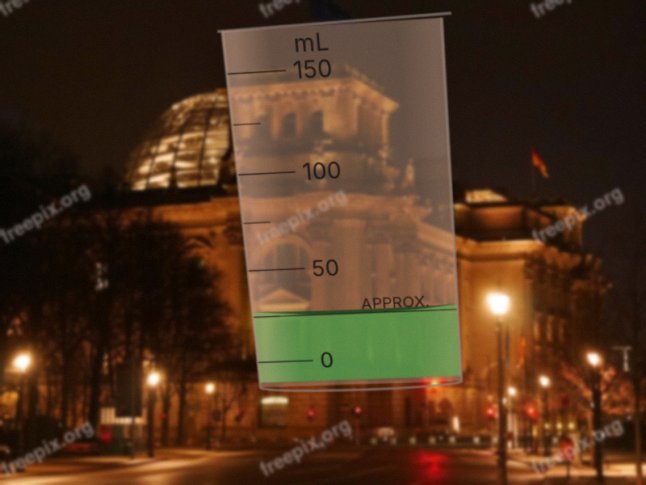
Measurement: 25mL
